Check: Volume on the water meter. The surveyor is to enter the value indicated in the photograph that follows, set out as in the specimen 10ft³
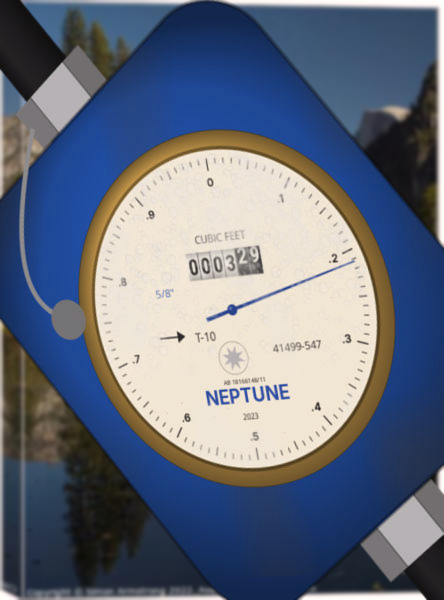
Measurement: 329.21ft³
